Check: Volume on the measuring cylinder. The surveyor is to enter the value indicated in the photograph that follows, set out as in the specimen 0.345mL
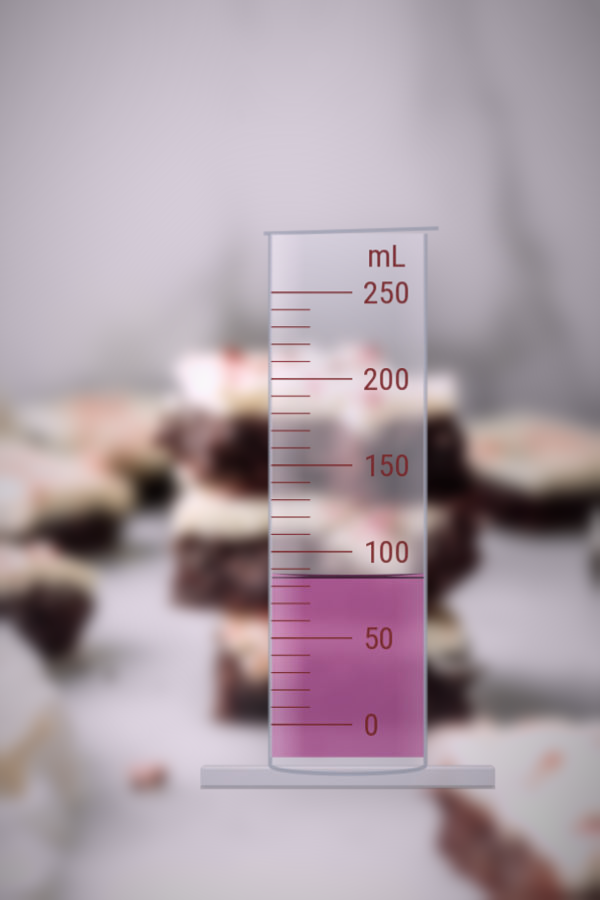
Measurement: 85mL
